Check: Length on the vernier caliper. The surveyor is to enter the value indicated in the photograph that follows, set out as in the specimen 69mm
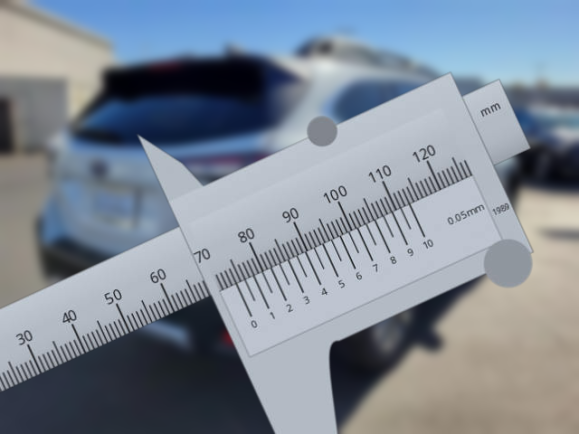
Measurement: 74.0mm
